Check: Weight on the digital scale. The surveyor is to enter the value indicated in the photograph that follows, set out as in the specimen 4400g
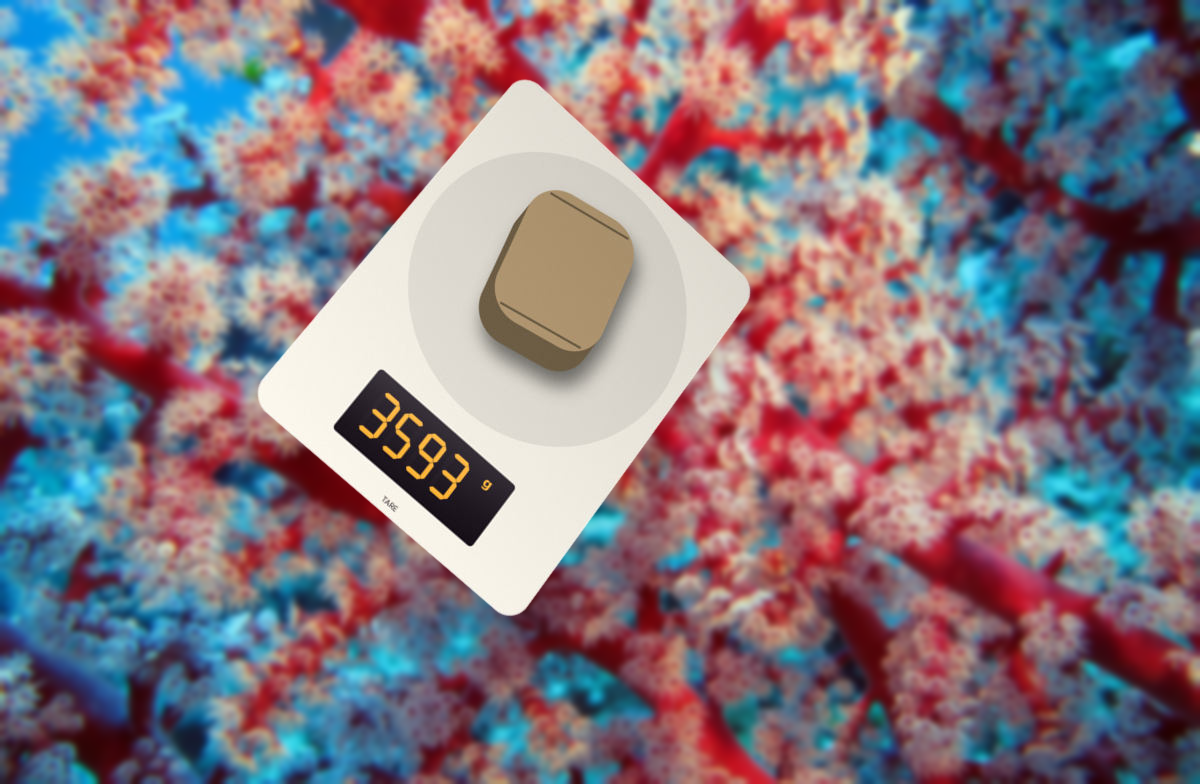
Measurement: 3593g
